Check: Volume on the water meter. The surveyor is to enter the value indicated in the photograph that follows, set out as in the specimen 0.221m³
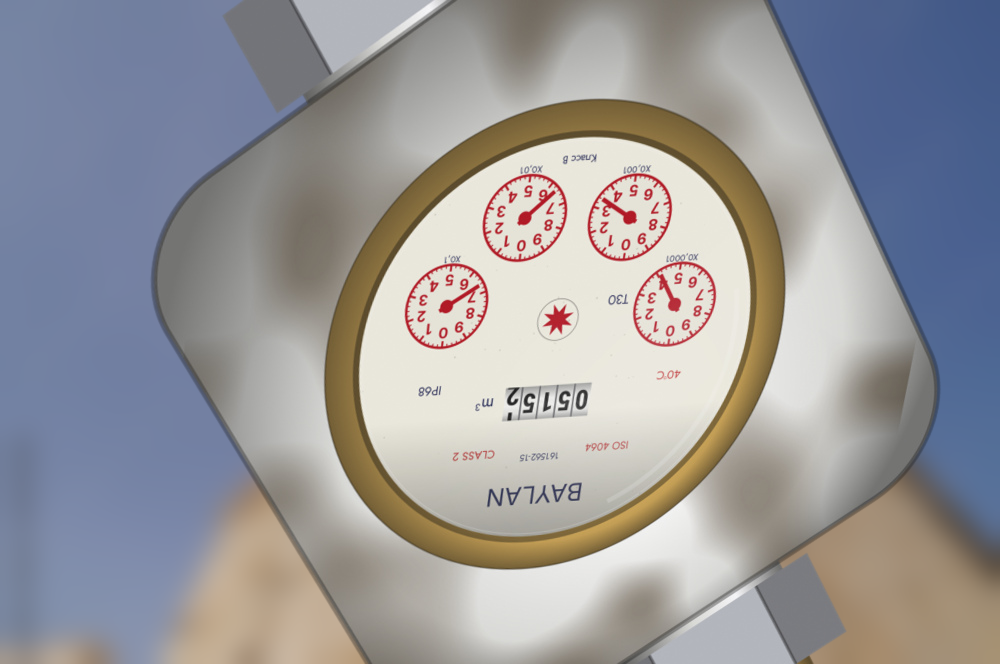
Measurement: 5151.6634m³
